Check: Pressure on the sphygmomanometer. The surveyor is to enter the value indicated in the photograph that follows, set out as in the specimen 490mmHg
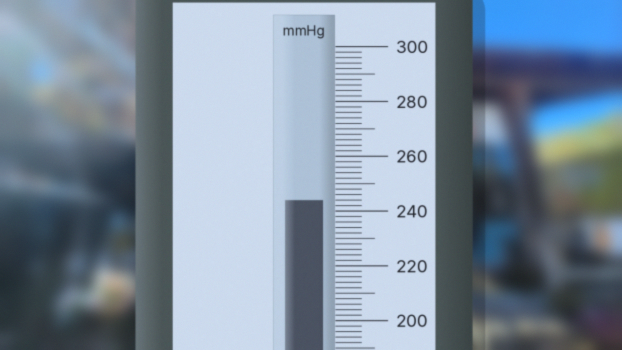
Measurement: 244mmHg
